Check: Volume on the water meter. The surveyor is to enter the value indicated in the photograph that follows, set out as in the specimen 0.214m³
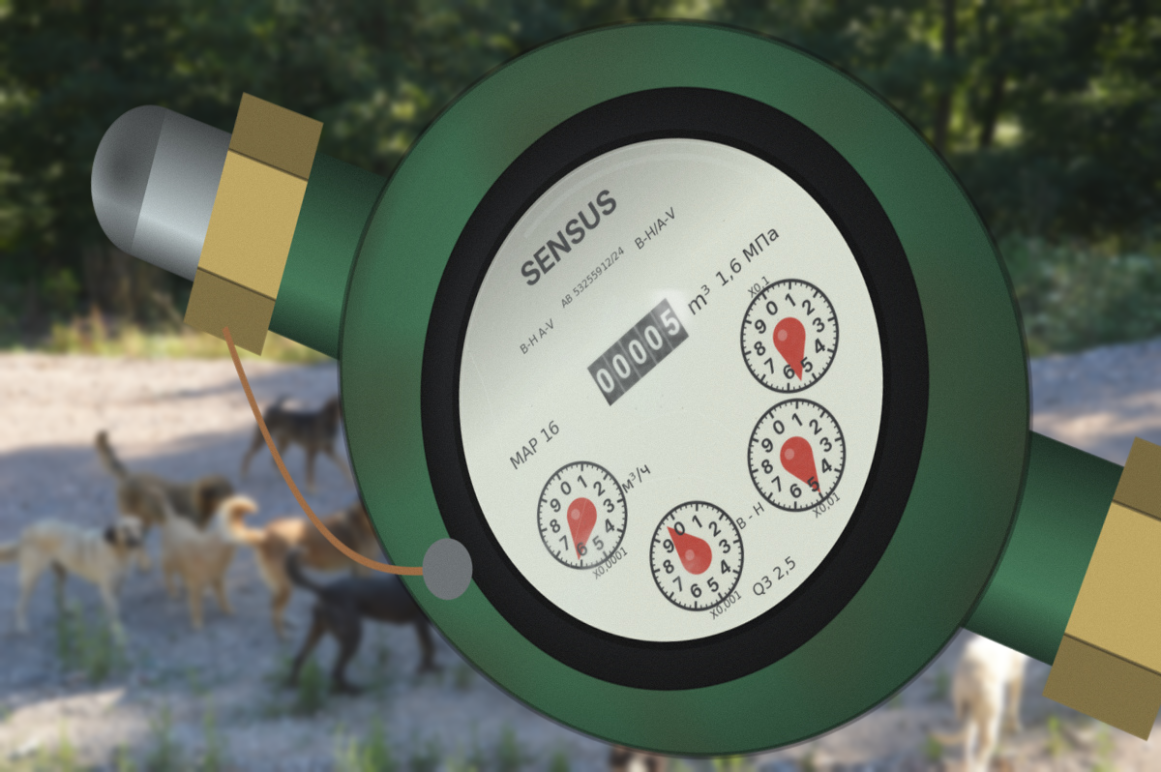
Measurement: 5.5496m³
